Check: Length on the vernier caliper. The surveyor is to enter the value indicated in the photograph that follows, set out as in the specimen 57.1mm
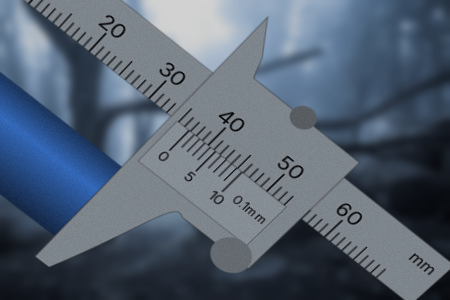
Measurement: 36.8mm
